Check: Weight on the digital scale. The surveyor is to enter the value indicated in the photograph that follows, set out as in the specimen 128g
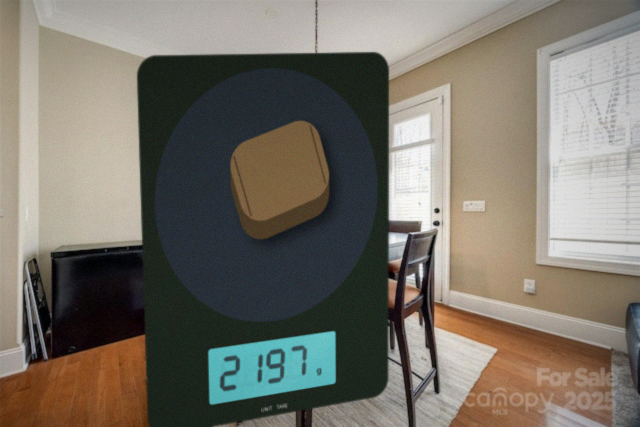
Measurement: 2197g
